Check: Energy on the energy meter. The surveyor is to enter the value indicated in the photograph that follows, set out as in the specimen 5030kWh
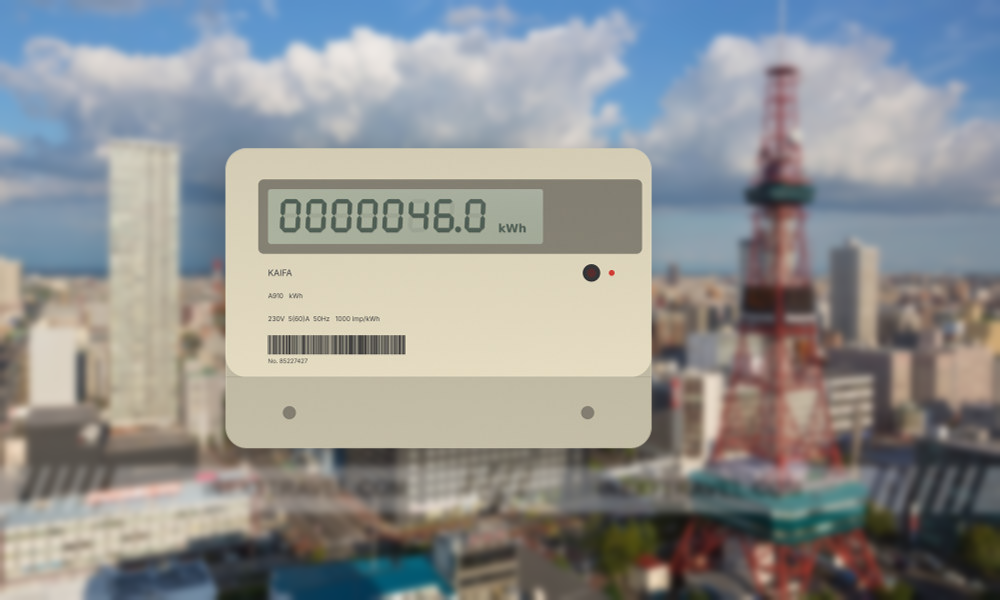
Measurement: 46.0kWh
